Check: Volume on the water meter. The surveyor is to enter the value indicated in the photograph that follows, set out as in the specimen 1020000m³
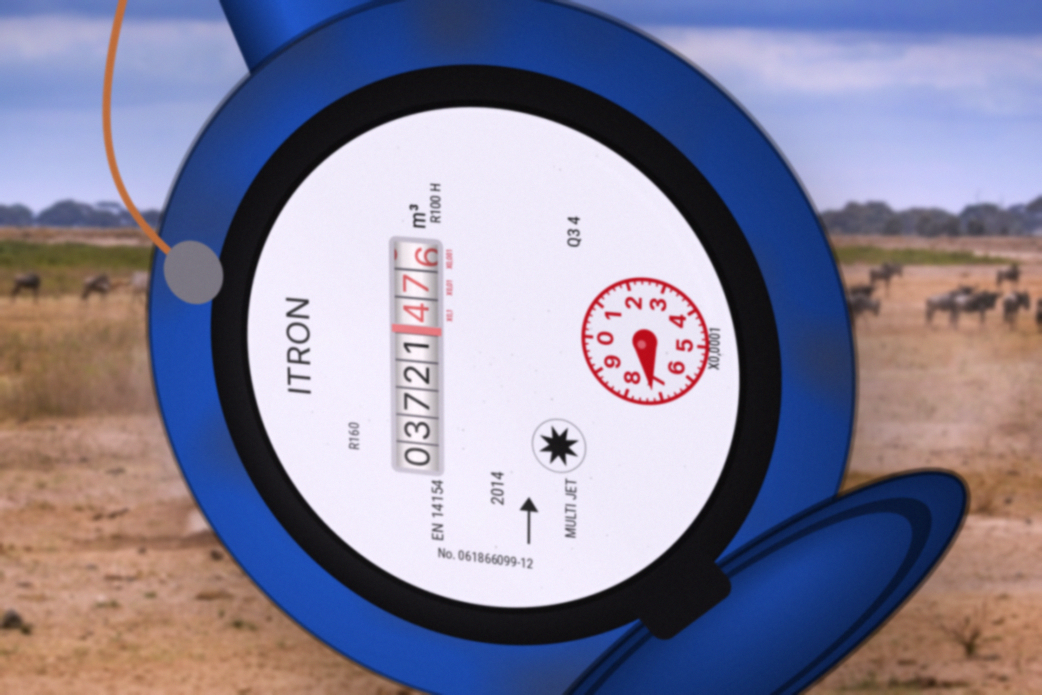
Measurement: 3721.4757m³
